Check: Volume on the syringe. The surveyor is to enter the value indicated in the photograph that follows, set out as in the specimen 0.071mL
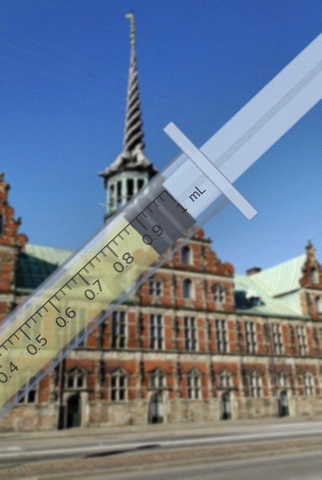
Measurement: 0.88mL
